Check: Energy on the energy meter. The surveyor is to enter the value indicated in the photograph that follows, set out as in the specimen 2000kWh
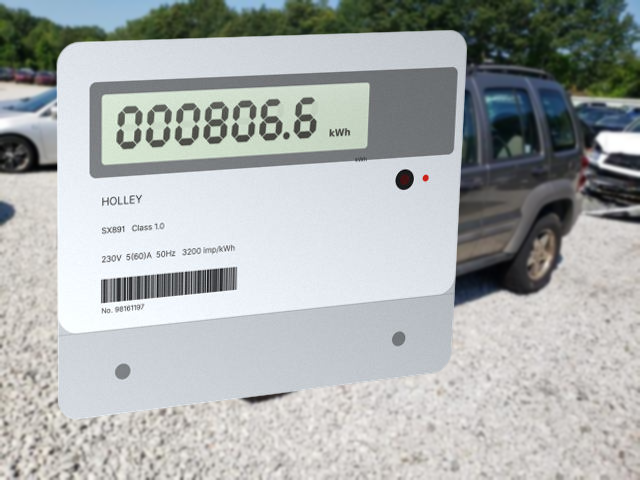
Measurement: 806.6kWh
